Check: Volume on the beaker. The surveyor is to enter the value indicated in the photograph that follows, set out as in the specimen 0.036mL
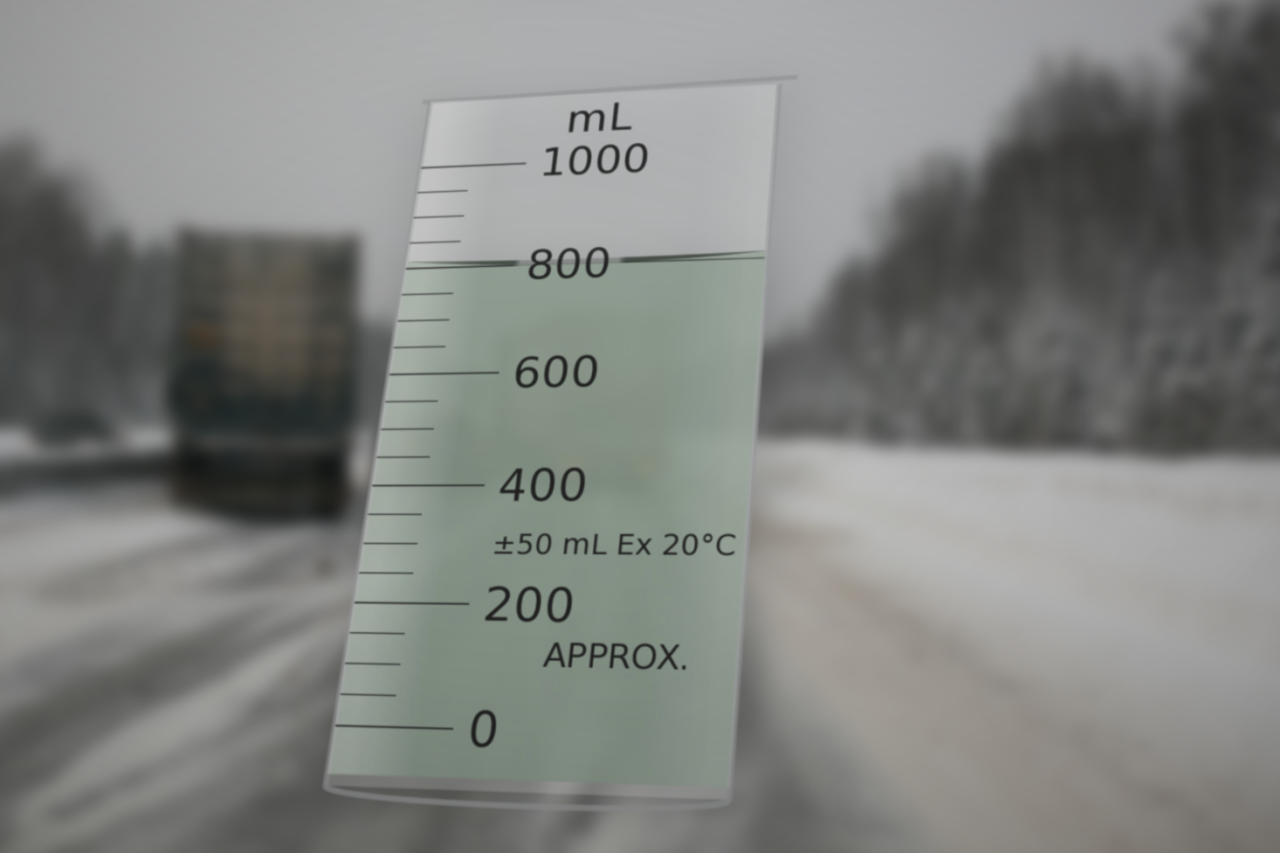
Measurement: 800mL
